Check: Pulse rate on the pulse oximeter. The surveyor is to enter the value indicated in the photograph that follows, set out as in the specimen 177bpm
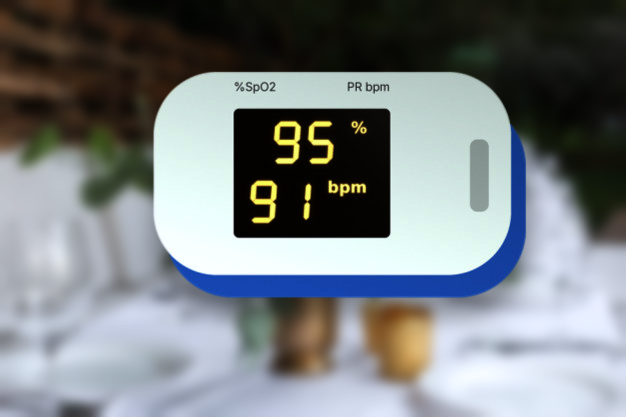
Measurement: 91bpm
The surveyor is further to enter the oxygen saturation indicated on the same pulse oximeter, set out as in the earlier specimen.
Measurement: 95%
